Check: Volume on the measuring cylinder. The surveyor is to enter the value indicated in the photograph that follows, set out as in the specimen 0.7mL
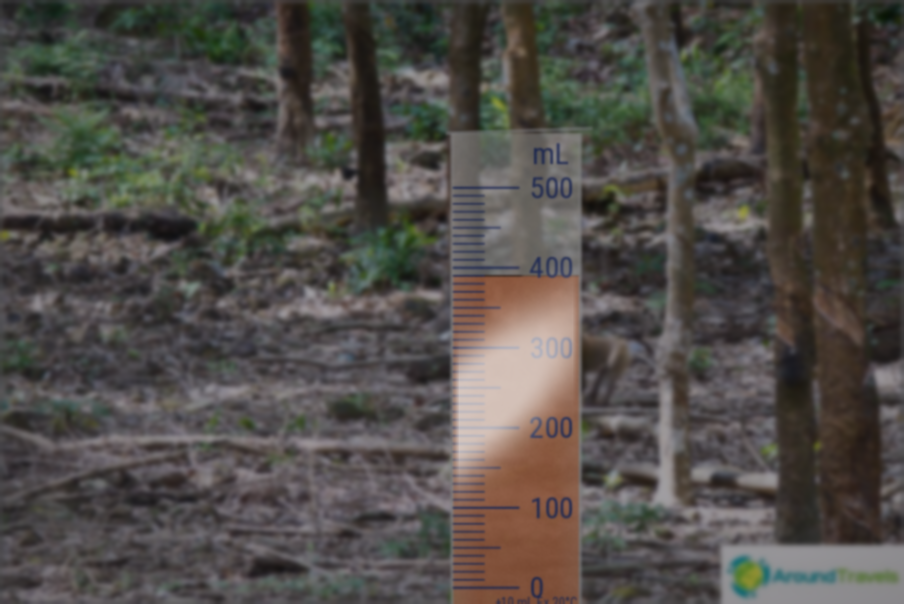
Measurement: 390mL
